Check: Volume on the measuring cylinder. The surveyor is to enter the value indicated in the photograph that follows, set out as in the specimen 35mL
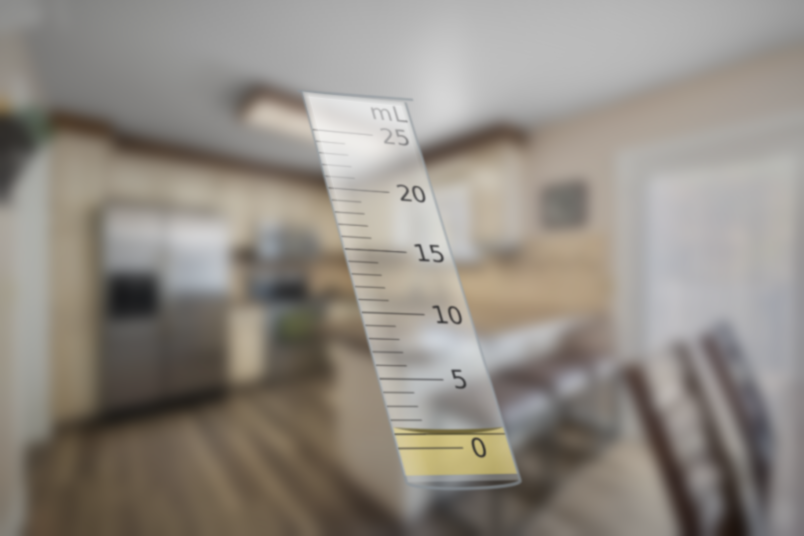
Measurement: 1mL
